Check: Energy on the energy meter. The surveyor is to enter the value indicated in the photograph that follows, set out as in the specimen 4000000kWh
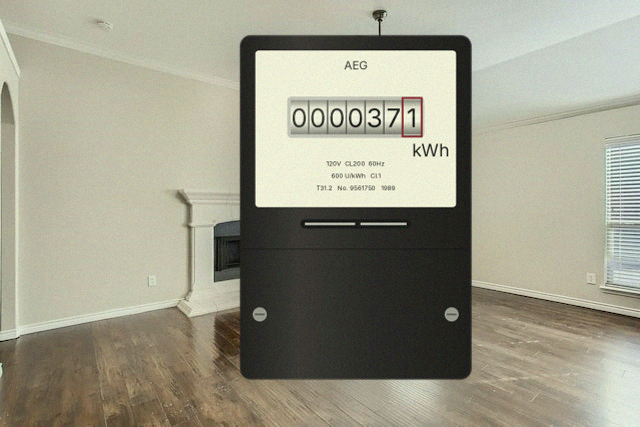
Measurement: 37.1kWh
